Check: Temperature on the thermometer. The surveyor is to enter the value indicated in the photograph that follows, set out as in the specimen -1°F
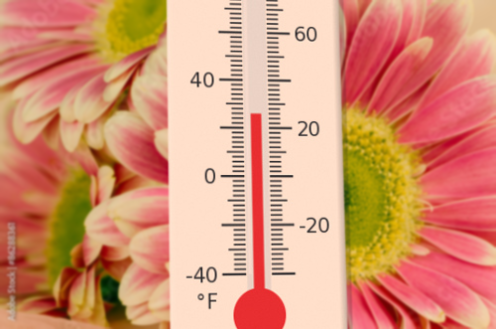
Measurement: 26°F
